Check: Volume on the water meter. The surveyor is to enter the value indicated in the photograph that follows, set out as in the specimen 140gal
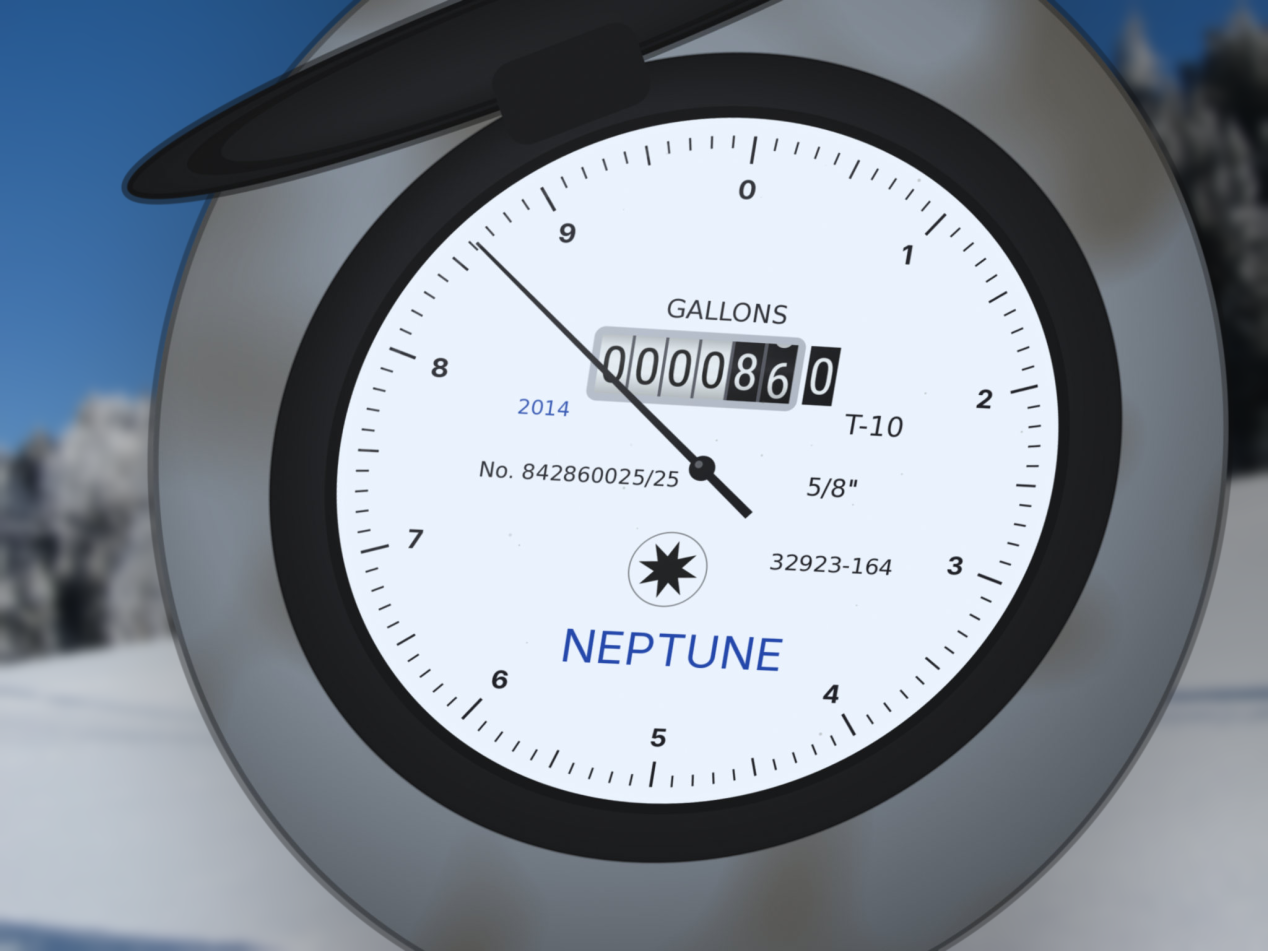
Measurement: 858.6gal
